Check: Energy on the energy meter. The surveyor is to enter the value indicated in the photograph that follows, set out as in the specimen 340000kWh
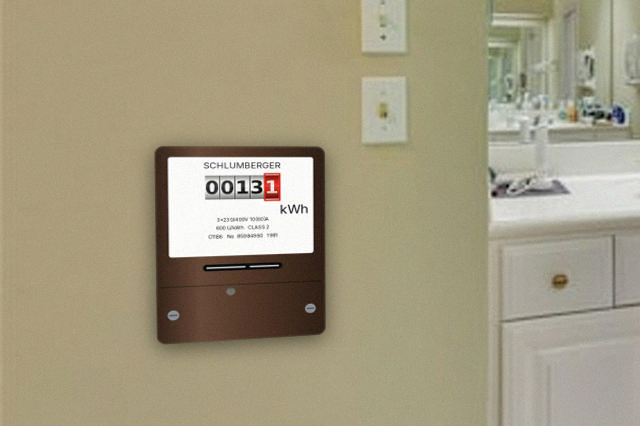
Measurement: 13.1kWh
